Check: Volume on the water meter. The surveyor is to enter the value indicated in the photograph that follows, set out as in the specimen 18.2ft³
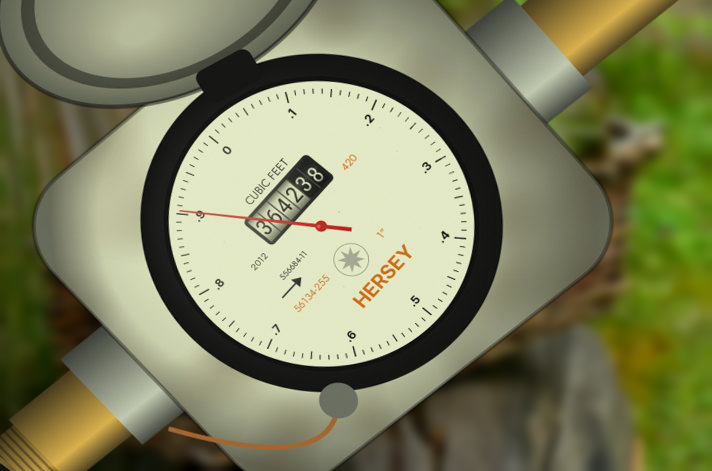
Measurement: 364237.90ft³
